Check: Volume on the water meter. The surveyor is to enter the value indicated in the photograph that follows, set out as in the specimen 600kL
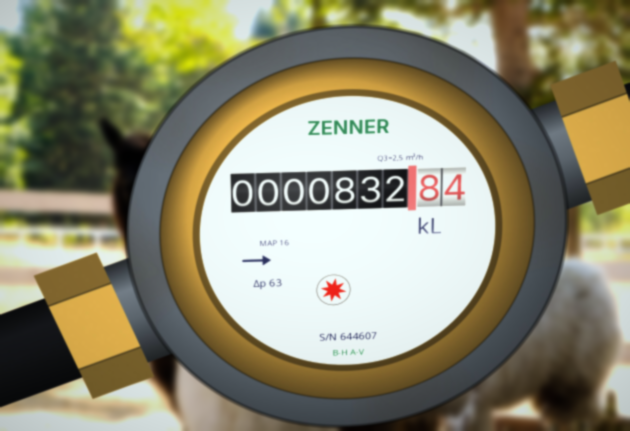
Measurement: 832.84kL
